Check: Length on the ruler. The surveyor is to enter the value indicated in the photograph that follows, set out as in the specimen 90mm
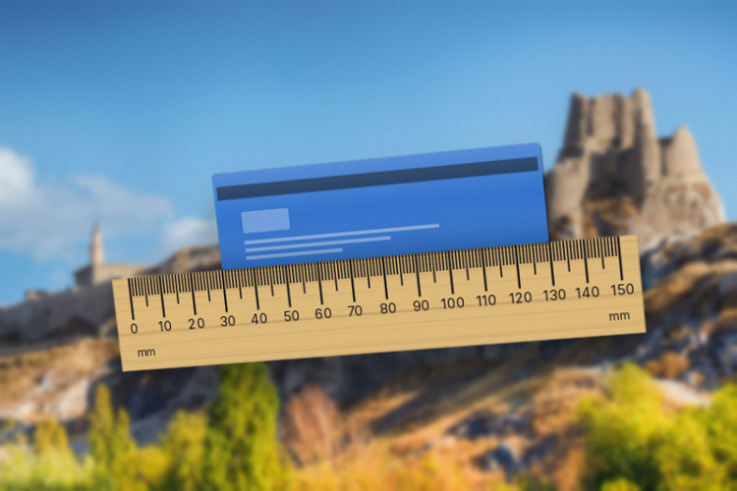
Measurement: 100mm
